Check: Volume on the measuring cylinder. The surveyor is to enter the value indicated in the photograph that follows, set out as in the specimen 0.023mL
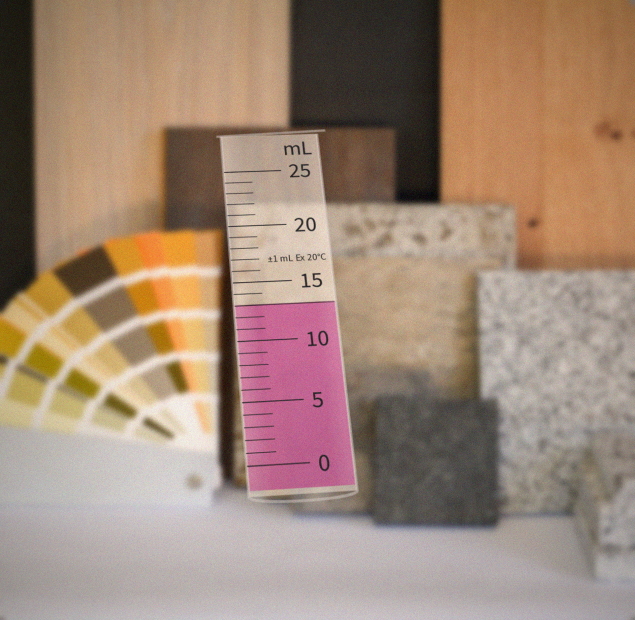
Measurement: 13mL
